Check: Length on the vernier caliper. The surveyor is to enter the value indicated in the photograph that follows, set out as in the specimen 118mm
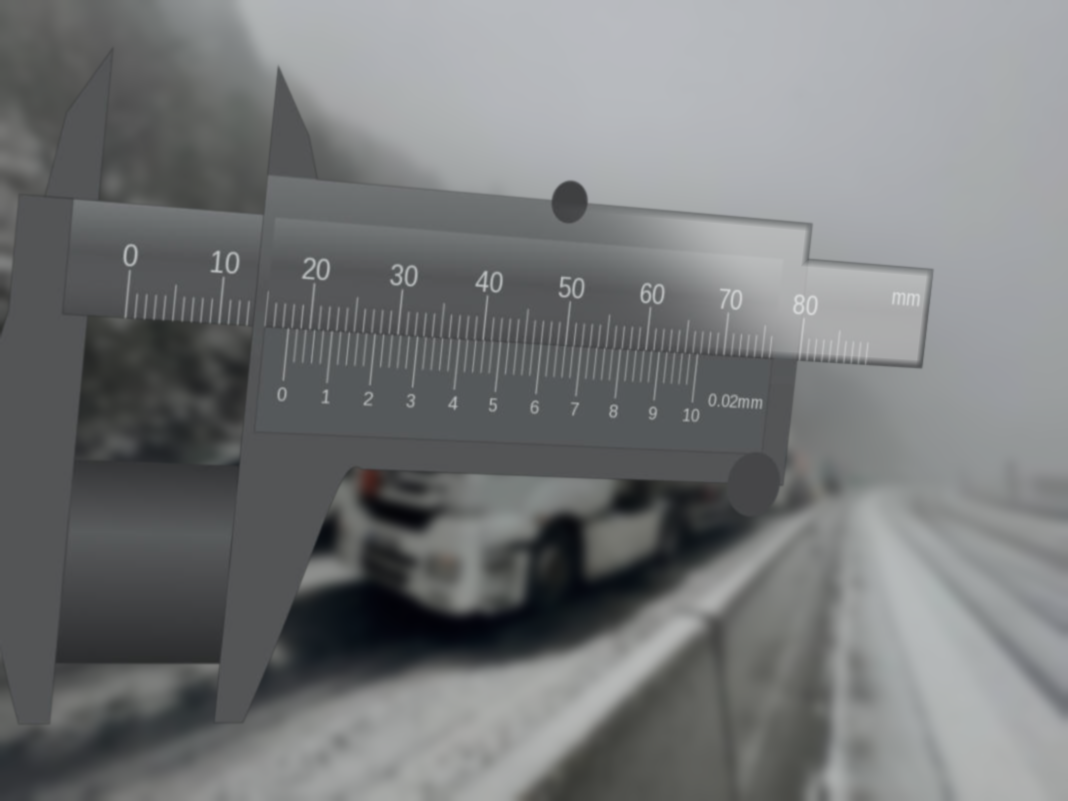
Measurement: 17.6mm
